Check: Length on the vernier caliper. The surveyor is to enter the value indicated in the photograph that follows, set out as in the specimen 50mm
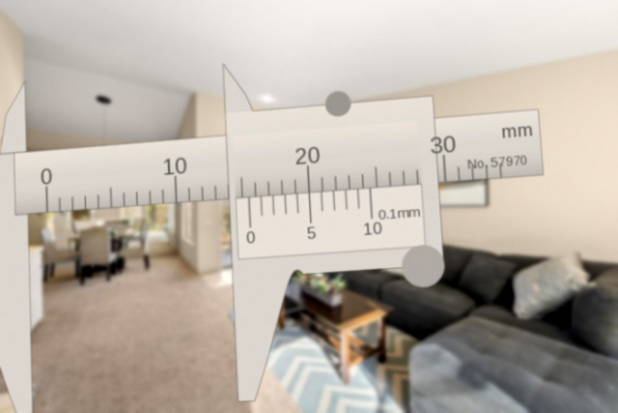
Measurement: 15.5mm
